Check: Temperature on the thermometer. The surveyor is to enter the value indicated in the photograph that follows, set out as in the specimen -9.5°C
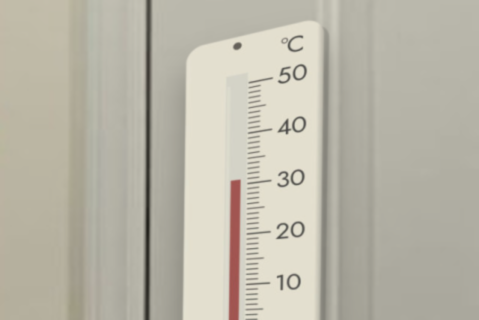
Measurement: 31°C
